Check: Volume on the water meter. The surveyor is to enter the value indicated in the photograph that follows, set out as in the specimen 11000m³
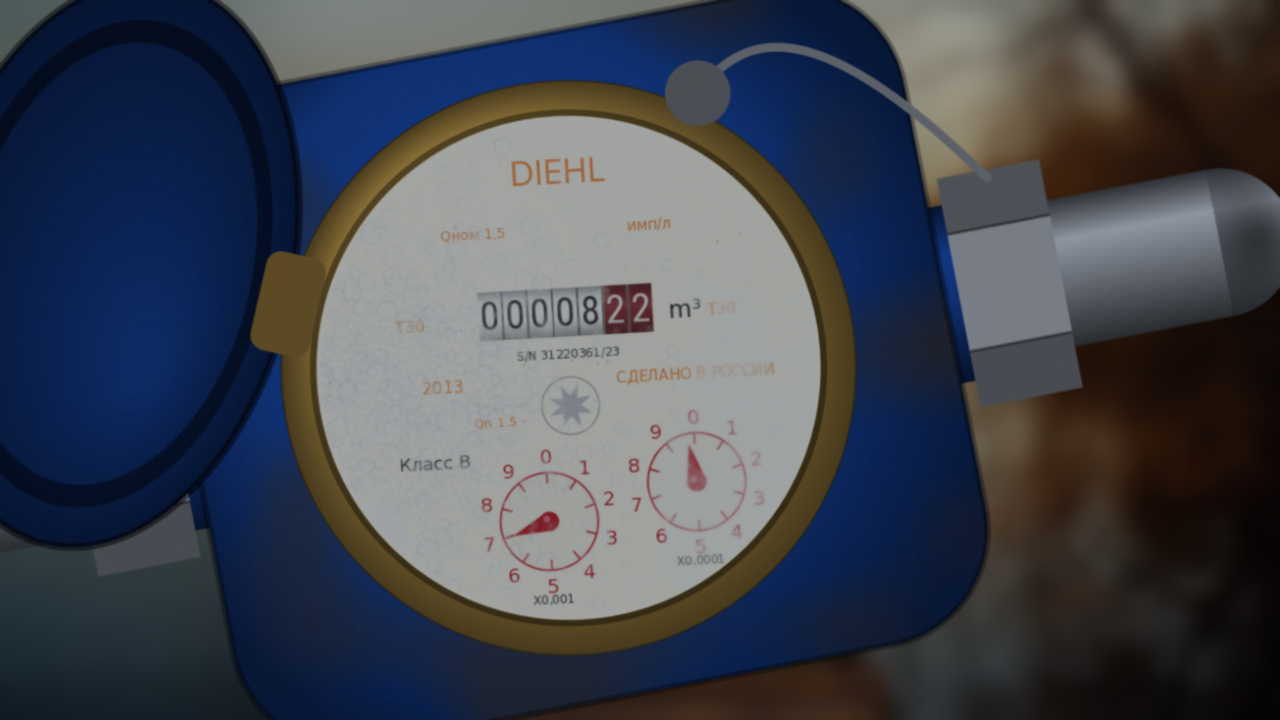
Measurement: 8.2269m³
